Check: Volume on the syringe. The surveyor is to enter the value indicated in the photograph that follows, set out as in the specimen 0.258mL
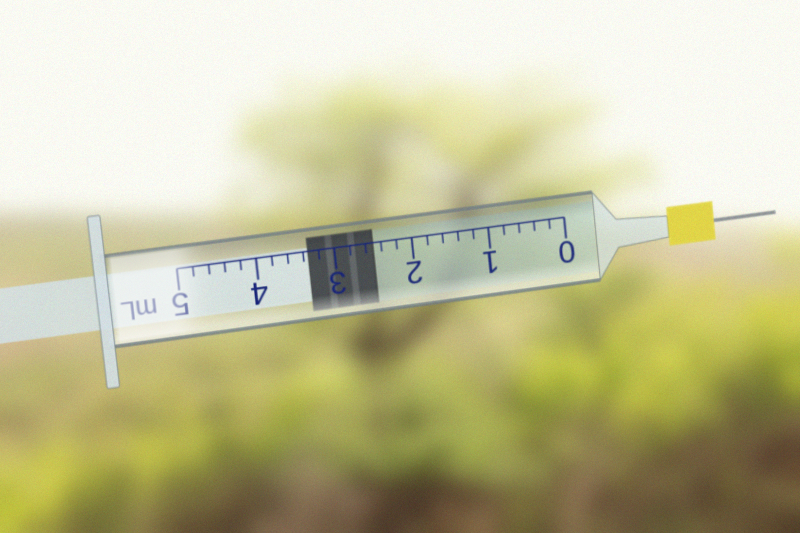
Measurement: 2.5mL
